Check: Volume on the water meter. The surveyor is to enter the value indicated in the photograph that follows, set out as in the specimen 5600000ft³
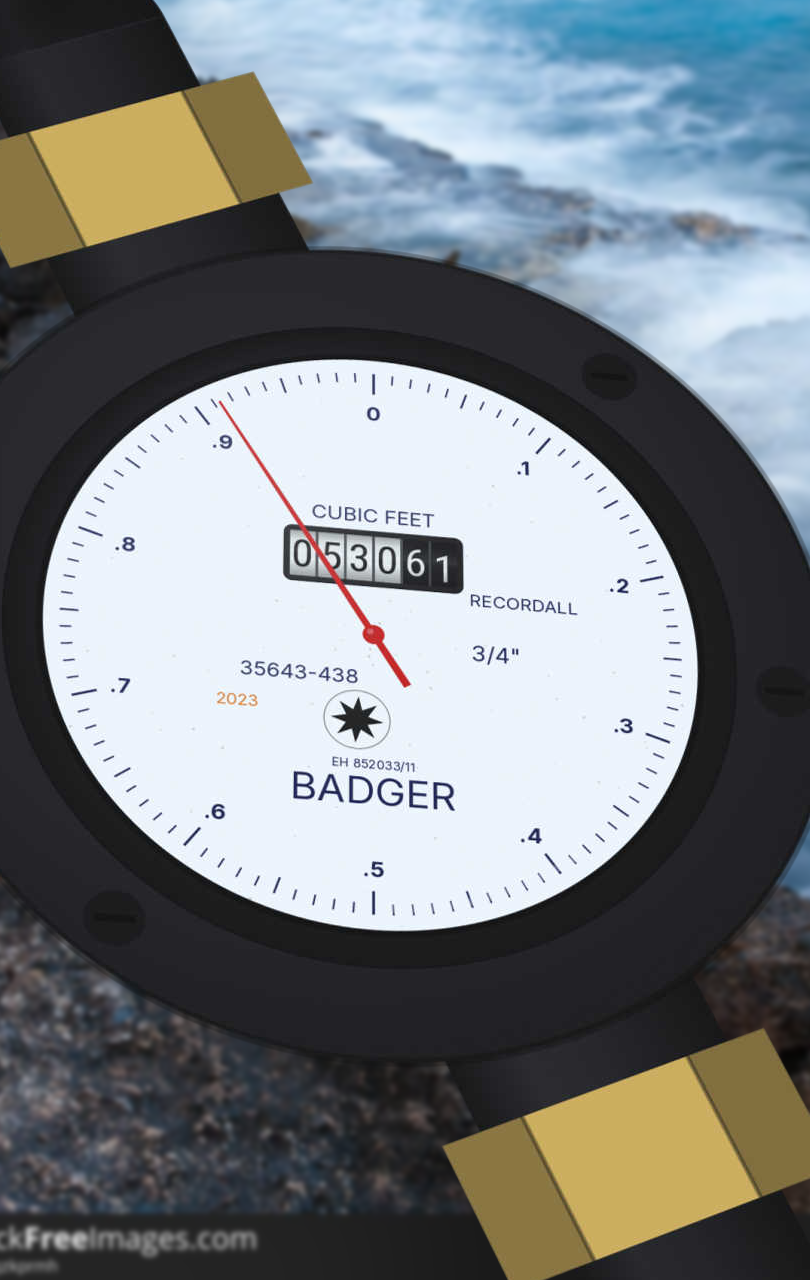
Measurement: 53060.91ft³
